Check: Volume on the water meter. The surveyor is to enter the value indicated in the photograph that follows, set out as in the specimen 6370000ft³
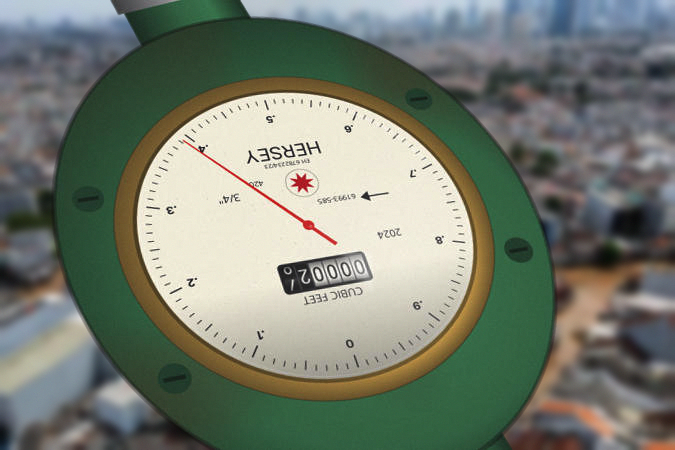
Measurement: 27.39ft³
